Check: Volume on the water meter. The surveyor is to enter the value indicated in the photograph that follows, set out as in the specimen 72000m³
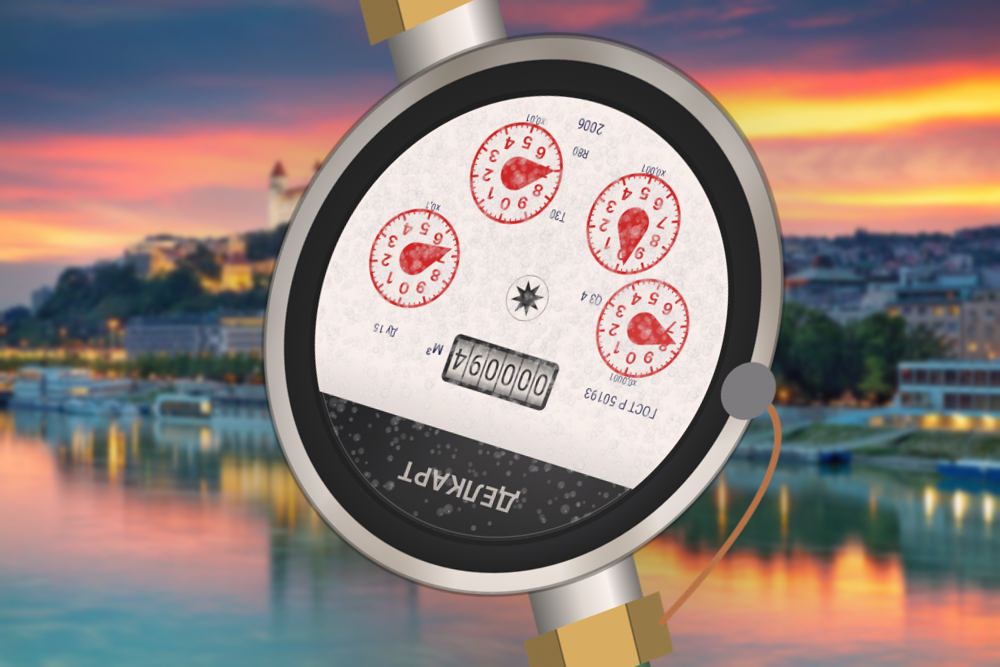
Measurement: 94.6697m³
